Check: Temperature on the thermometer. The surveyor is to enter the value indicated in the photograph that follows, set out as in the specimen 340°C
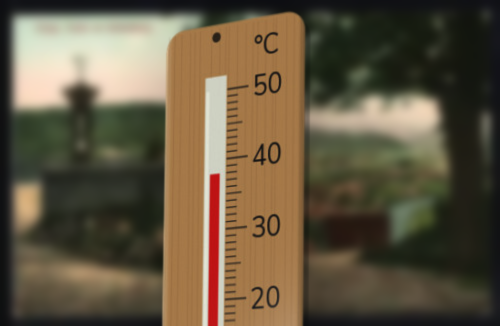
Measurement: 38°C
